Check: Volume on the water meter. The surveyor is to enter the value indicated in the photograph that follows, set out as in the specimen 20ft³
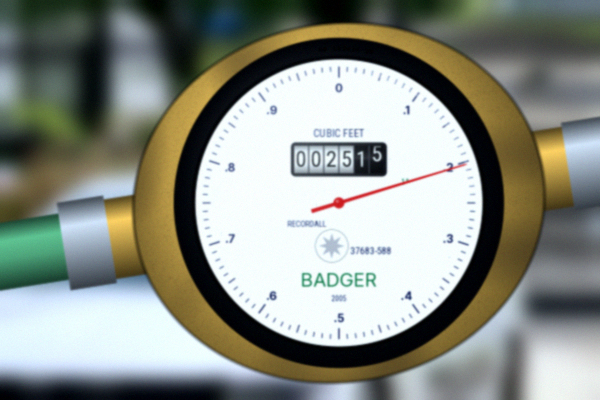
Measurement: 2515.20ft³
